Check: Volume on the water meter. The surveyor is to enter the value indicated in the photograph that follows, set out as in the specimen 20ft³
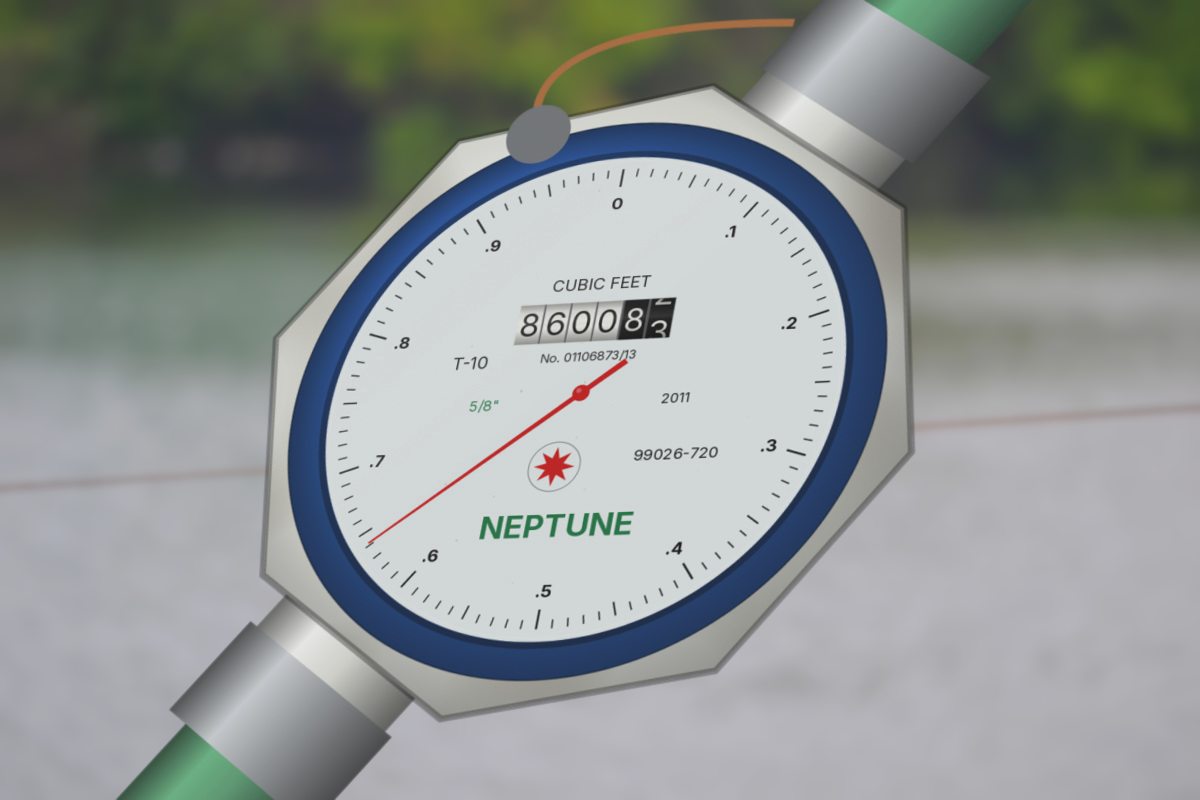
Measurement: 860082.64ft³
